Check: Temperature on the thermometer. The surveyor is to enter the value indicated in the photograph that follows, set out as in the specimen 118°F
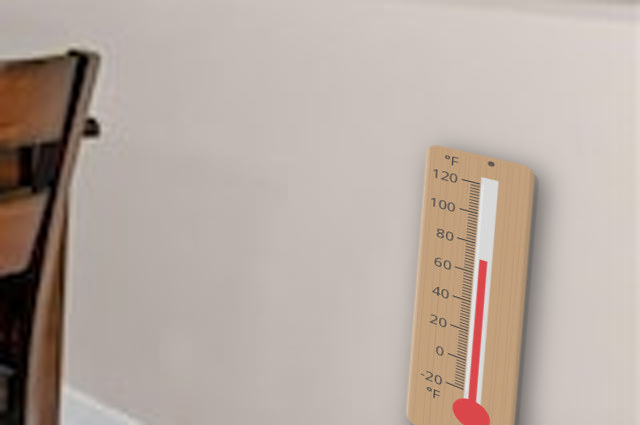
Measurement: 70°F
